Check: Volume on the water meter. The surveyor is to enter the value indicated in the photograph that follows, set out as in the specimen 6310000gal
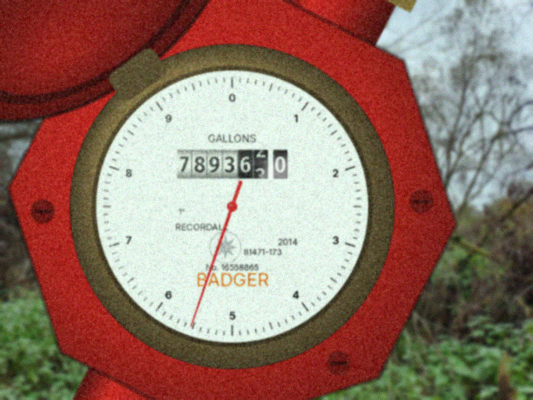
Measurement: 7893625.5gal
